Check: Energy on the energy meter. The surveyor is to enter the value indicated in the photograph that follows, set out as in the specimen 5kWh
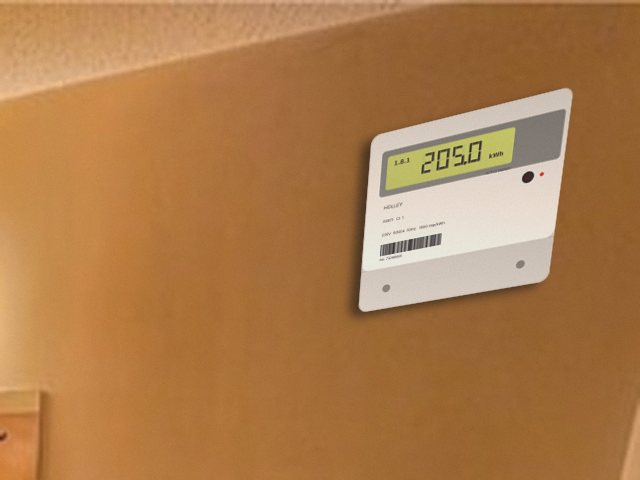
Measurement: 205.0kWh
